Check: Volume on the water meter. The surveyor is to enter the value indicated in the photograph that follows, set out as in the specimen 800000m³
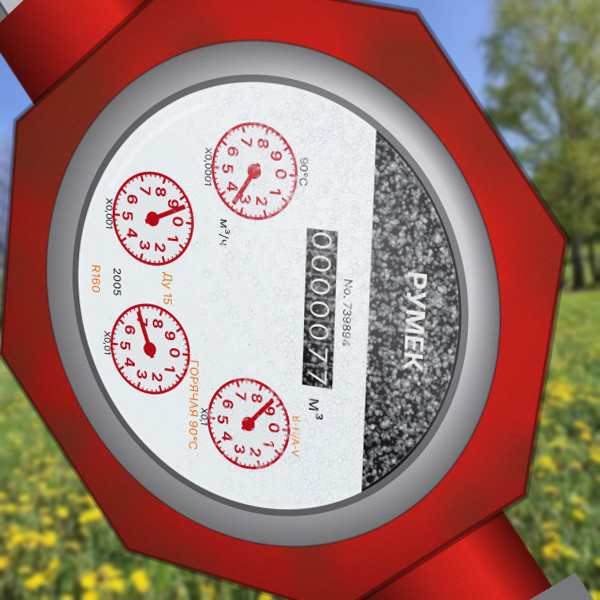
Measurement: 77.8693m³
